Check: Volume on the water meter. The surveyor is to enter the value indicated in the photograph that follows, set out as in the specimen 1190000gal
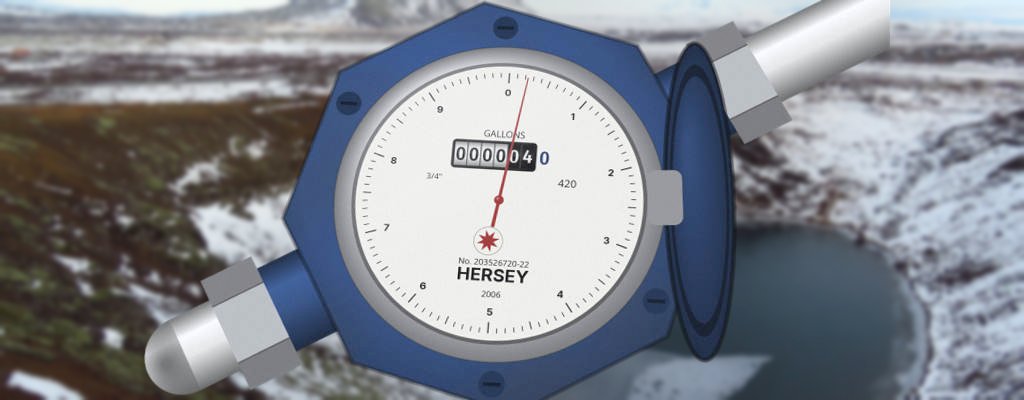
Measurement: 40.2gal
